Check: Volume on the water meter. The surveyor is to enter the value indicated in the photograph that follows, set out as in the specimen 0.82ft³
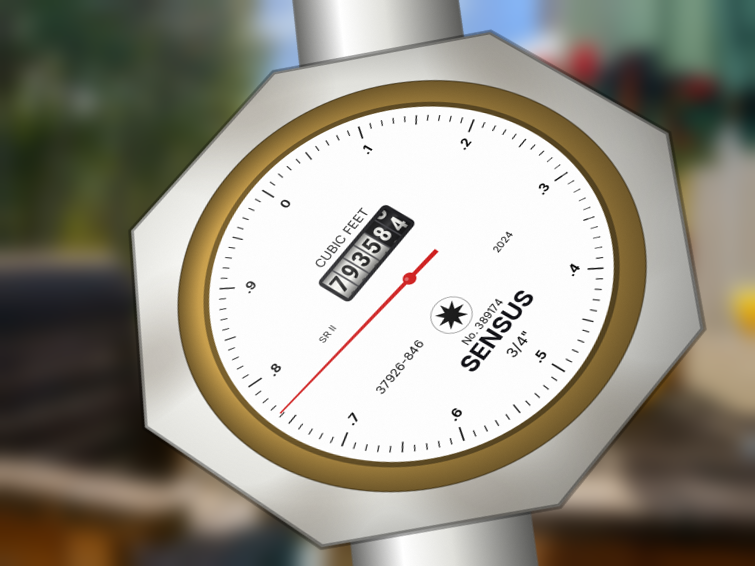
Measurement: 793583.76ft³
